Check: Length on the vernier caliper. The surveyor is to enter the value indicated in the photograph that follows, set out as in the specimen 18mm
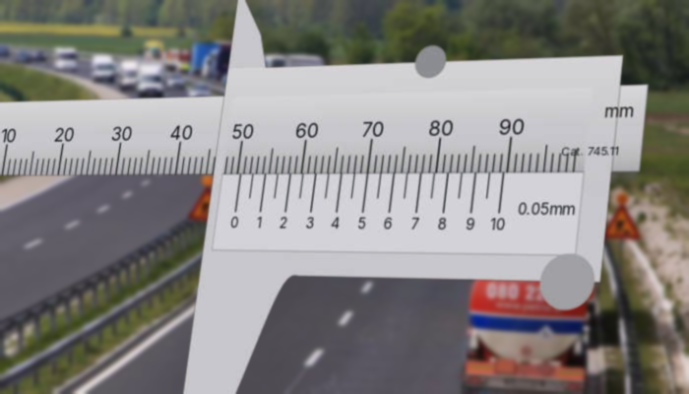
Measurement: 50.5mm
